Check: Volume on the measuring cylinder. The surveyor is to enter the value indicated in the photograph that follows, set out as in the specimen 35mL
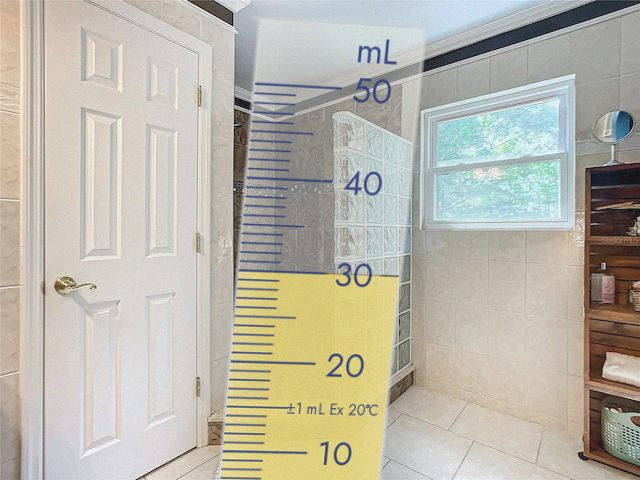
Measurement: 30mL
